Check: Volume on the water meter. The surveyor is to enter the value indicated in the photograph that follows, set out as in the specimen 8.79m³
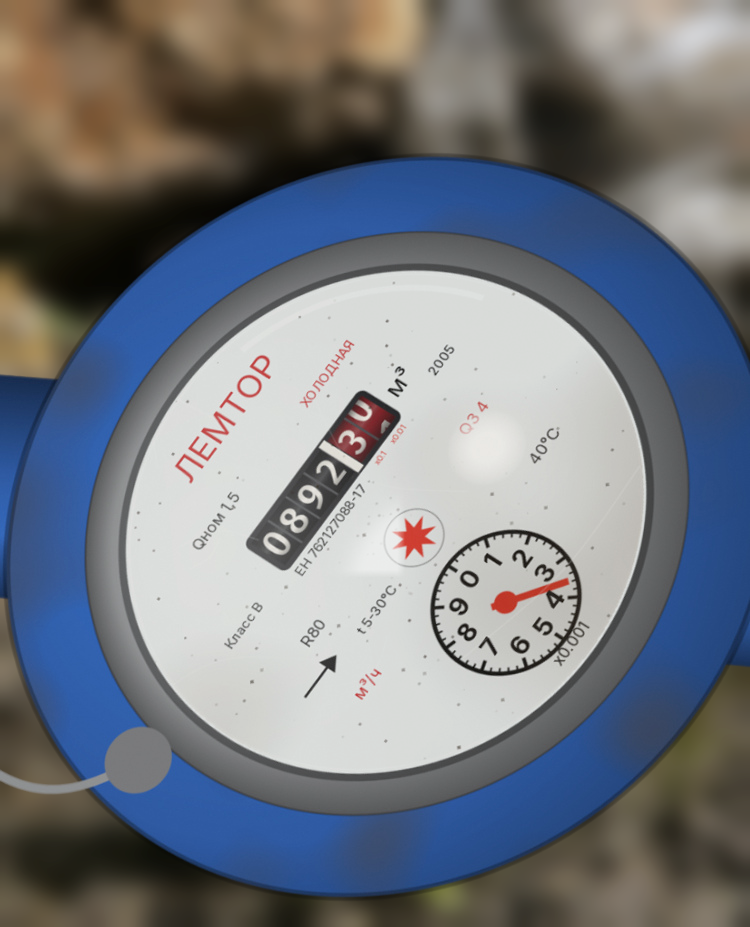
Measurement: 892.303m³
